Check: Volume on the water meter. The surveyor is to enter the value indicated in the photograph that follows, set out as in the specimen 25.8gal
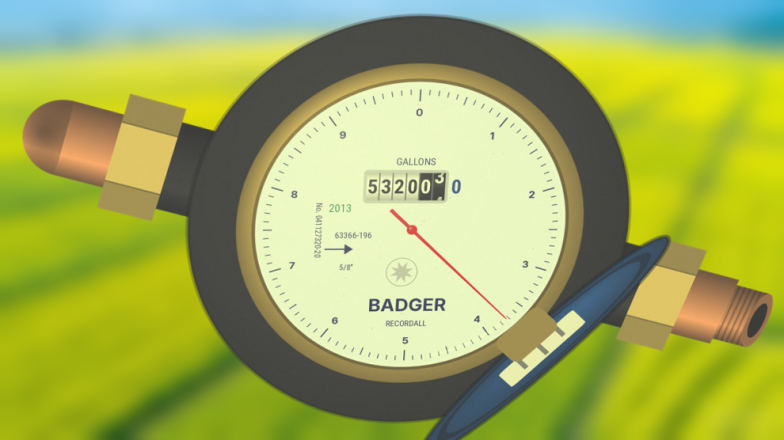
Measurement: 5320033.7gal
